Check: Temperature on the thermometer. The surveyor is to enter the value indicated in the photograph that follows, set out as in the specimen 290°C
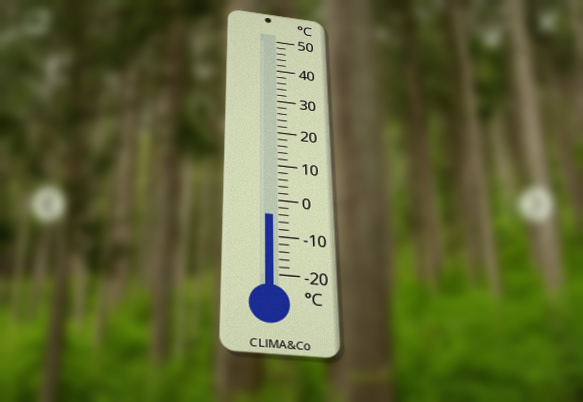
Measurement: -4°C
